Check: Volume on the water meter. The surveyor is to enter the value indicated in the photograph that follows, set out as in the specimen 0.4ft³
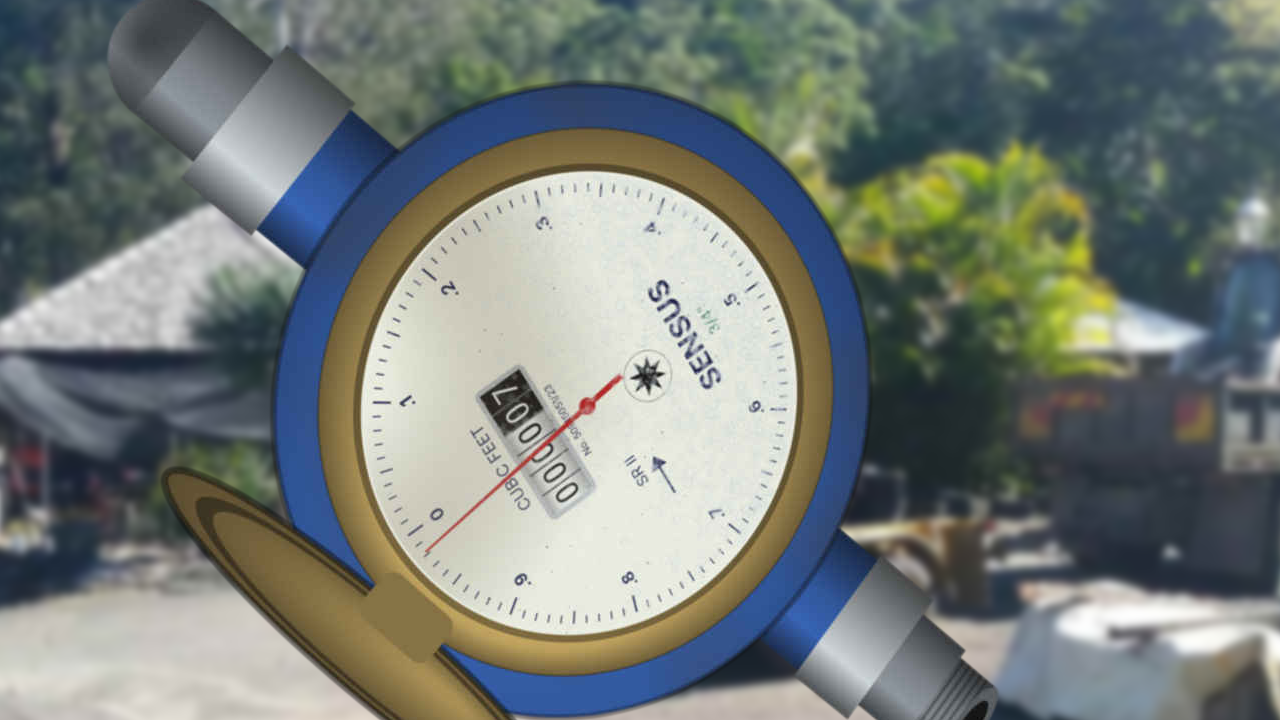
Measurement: 6.98ft³
